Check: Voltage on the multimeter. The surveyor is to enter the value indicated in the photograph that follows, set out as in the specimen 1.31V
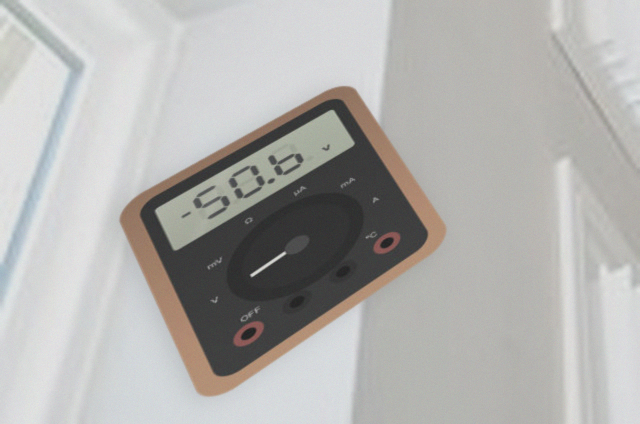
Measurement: -50.6V
